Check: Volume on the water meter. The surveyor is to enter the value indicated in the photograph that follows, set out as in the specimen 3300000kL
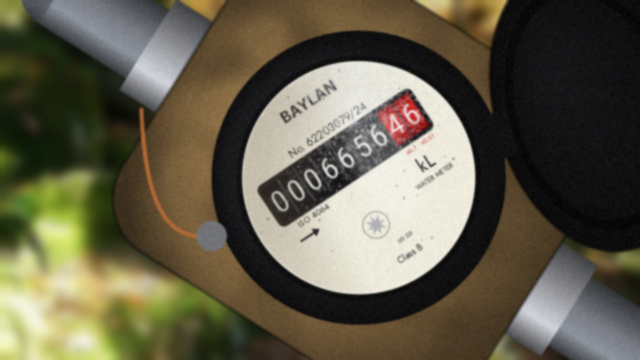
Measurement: 6656.46kL
